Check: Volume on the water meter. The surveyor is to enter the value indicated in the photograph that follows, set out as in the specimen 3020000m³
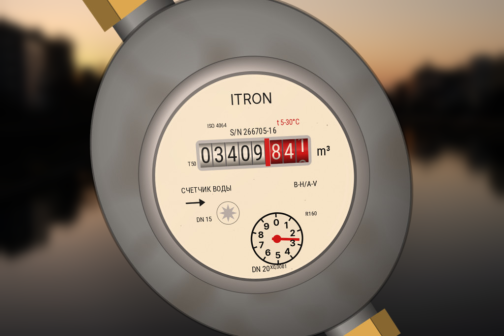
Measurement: 3409.8412m³
